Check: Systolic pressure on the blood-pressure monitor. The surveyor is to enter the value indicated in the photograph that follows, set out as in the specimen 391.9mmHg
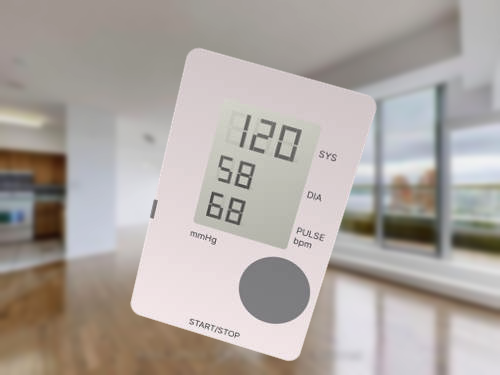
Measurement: 120mmHg
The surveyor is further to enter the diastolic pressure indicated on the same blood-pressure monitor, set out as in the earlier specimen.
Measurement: 58mmHg
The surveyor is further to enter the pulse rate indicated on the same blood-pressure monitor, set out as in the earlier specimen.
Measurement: 68bpm
